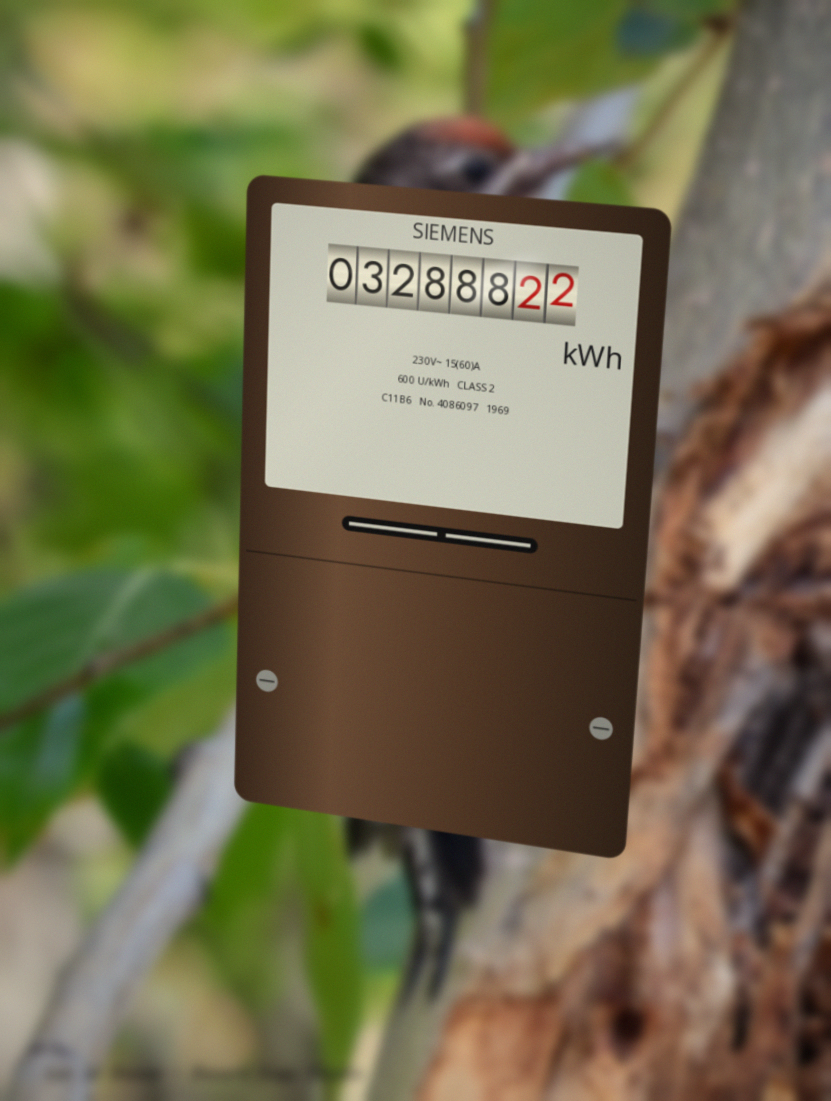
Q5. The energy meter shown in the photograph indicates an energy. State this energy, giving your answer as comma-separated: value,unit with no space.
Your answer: 32888.22,kWh
